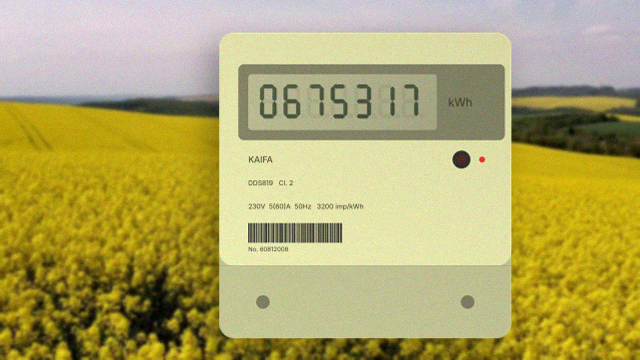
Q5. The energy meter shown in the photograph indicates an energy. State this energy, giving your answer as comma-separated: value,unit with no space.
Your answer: 675317,kWh
